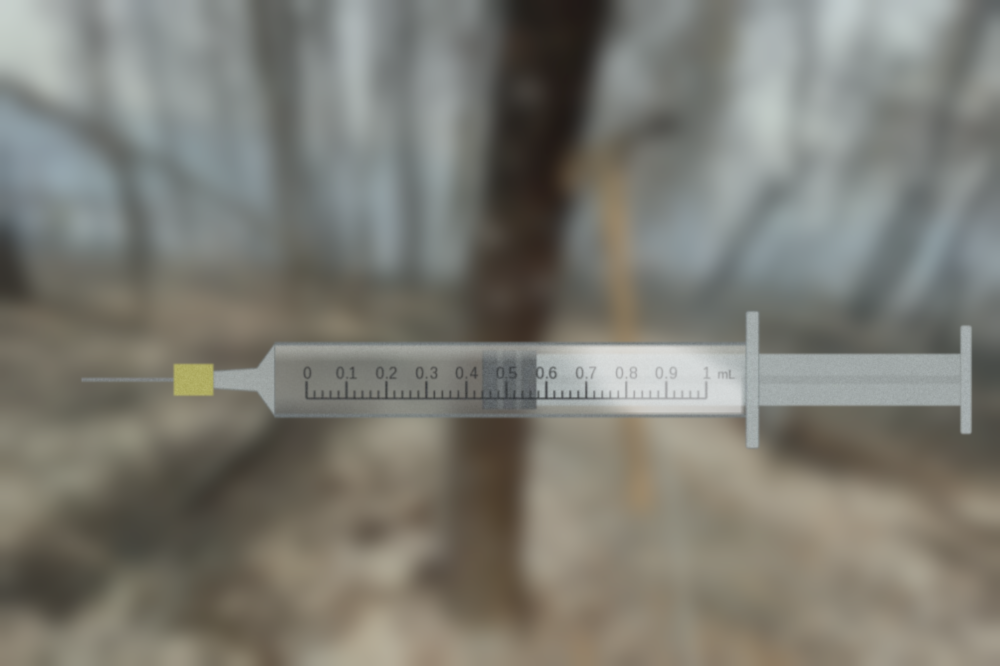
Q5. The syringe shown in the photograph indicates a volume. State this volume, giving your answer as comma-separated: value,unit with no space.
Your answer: 0.44,mL
